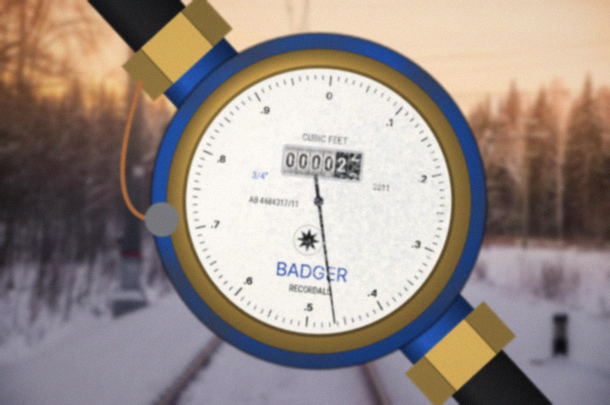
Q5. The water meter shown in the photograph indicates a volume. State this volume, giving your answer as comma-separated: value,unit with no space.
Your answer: 22.46,ft³
